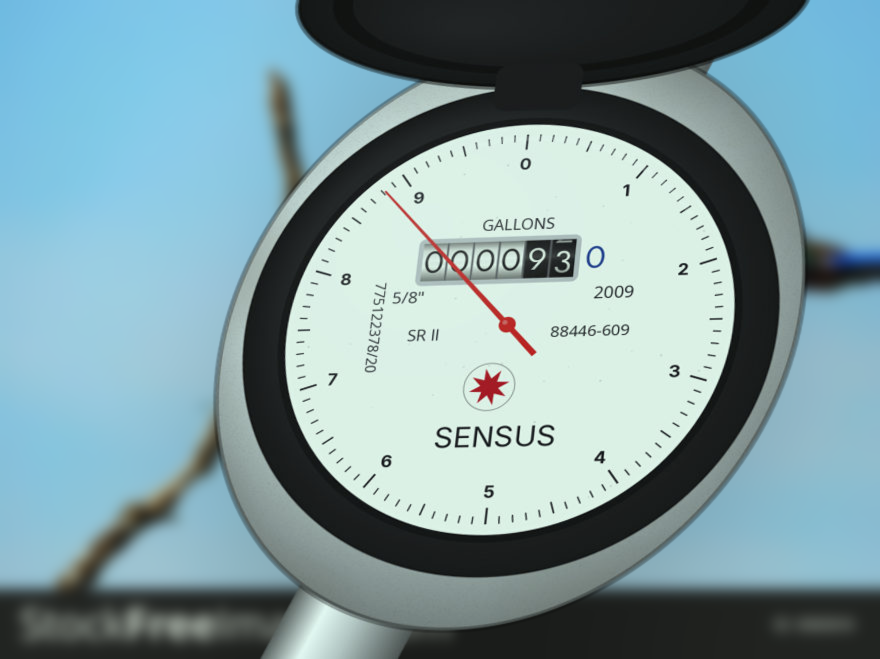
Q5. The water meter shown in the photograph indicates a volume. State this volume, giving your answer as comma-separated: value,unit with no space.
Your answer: 928.8,gal
